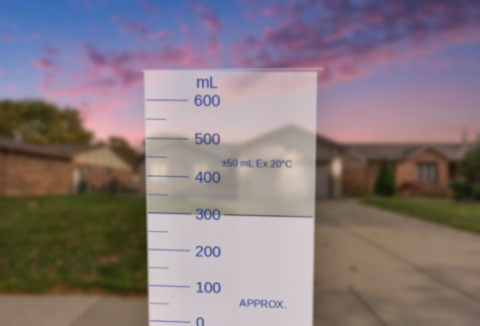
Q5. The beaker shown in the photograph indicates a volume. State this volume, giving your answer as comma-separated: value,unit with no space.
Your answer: 300,mL
